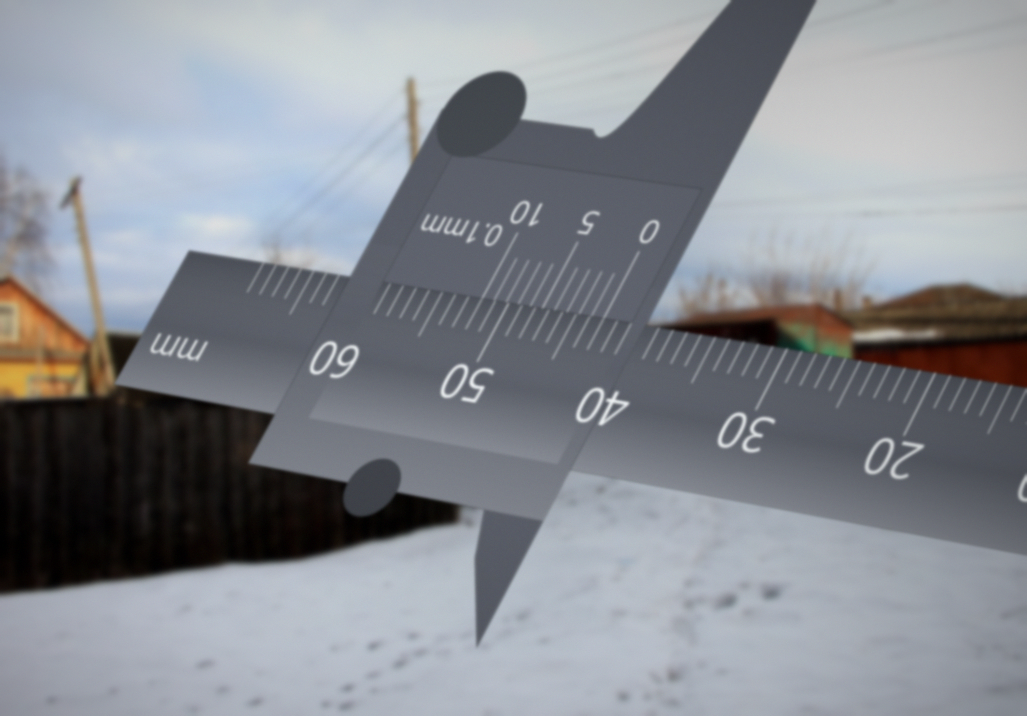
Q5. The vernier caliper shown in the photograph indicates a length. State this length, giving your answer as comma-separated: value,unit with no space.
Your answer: 43.0,mm
